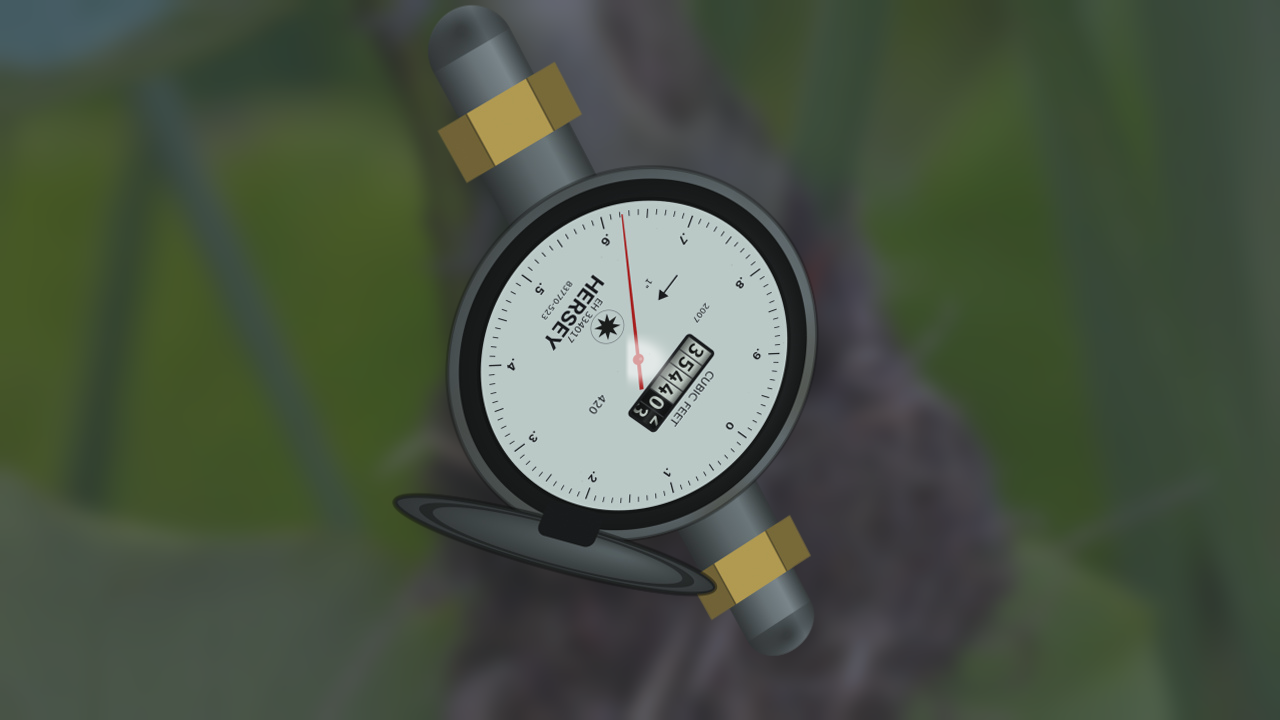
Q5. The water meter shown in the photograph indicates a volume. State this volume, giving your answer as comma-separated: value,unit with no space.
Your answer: 354402.62,ft³
